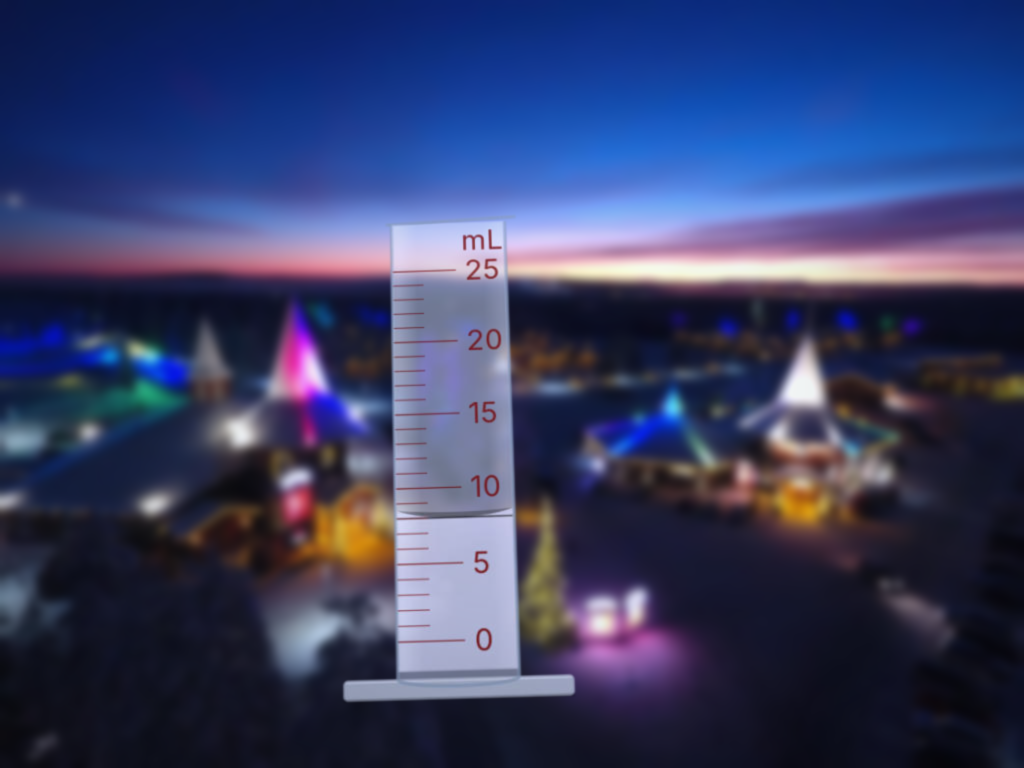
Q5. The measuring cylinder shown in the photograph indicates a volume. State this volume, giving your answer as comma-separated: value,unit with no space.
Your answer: 8,mL
